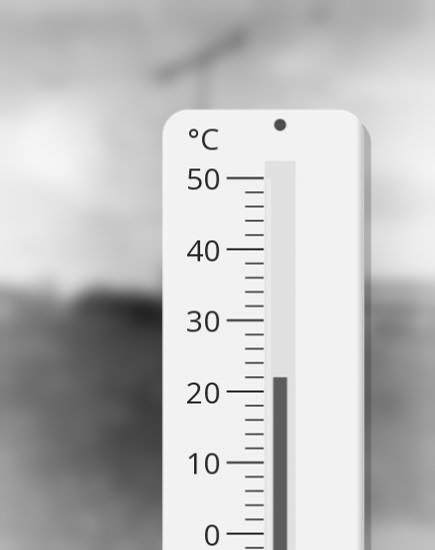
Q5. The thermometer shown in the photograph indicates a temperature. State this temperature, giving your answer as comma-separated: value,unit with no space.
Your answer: 22,°C
